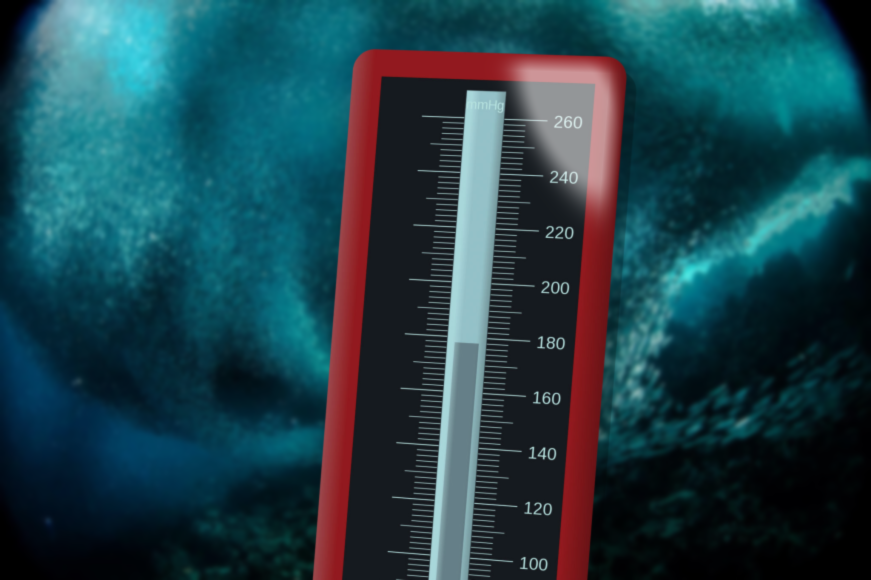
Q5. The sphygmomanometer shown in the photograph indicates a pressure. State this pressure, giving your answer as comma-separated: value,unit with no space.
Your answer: 178,mmHg
